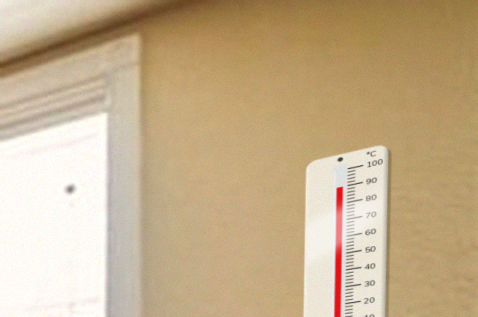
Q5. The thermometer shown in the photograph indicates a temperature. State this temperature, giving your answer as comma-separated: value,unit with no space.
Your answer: 90,°C
